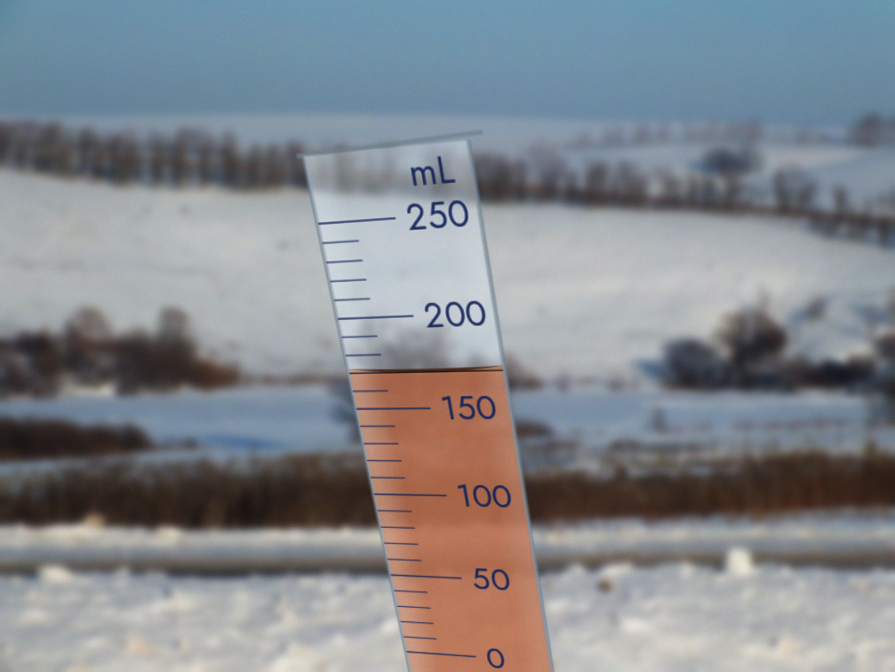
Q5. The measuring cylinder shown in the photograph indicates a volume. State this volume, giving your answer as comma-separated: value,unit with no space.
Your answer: 170,mL
